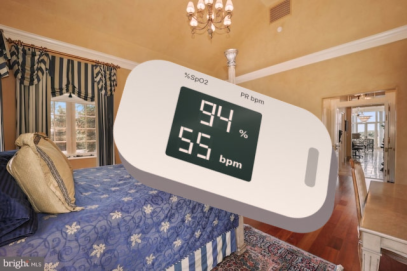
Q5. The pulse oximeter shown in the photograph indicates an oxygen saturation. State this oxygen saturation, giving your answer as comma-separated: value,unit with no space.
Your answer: 94,%
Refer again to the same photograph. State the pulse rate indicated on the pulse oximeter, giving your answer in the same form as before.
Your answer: 55,bpm
